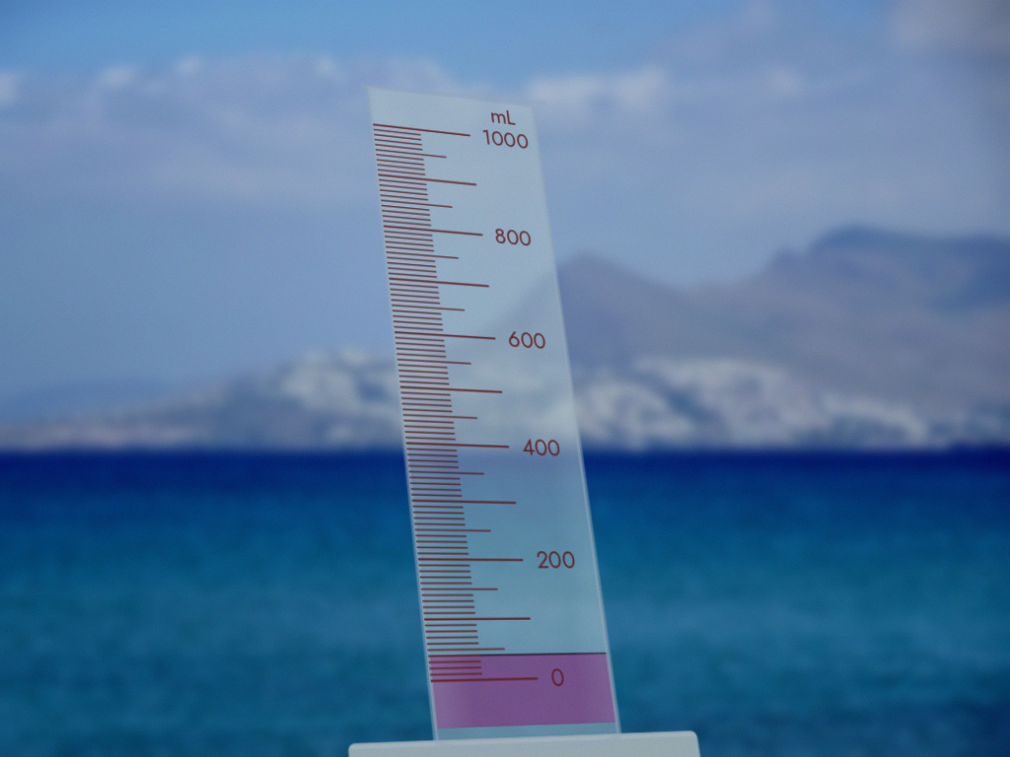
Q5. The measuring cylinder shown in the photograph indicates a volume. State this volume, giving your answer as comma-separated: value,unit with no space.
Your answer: 40,mL
